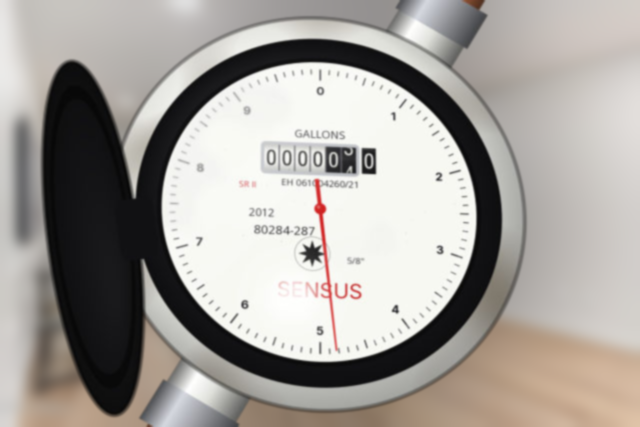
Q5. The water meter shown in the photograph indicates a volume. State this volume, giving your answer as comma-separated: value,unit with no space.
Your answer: 34.8,gal
